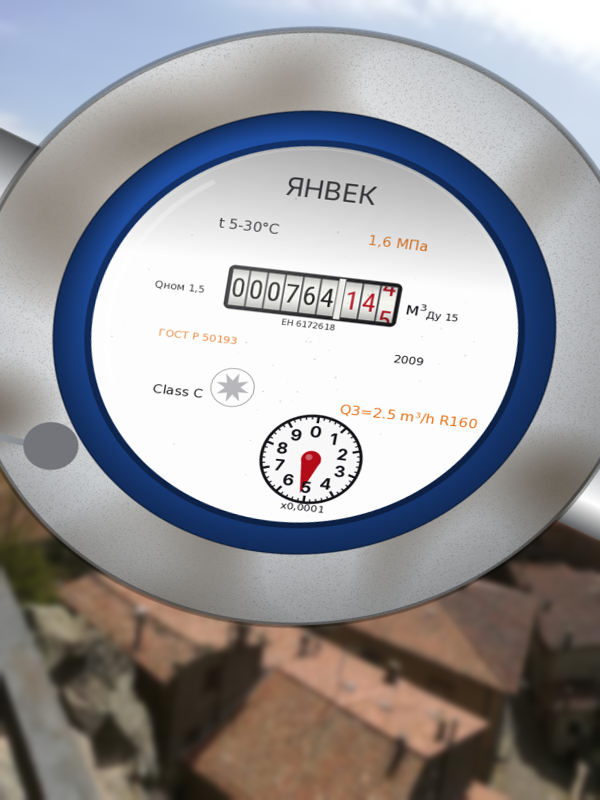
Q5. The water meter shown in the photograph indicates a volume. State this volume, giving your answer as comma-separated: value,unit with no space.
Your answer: 764.1445,m³
